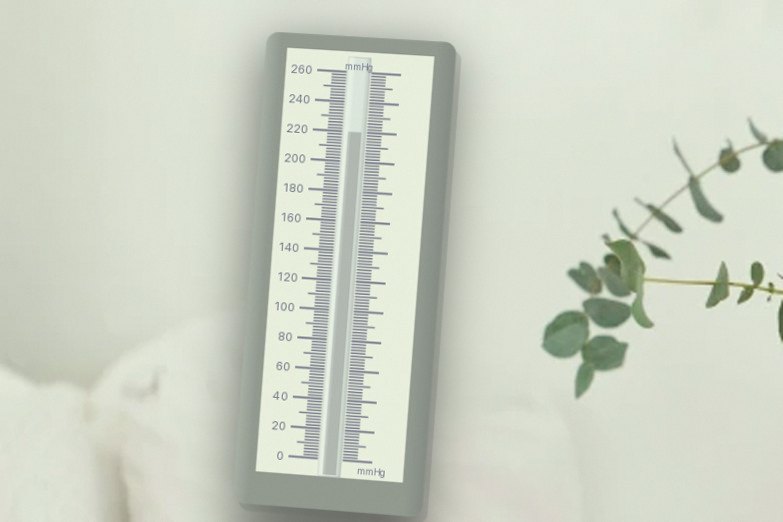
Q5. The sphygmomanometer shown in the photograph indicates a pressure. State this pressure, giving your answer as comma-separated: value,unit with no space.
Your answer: 220,mmHg
